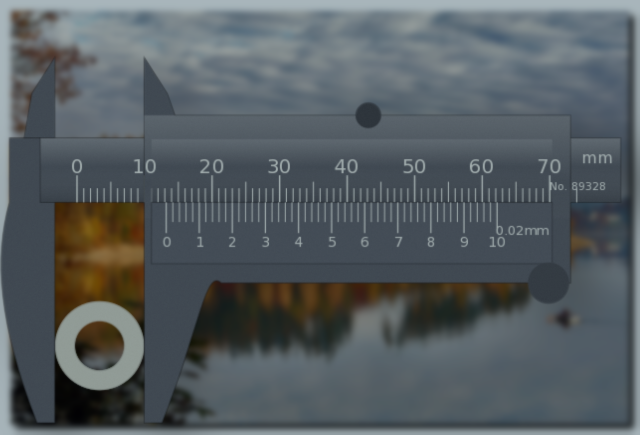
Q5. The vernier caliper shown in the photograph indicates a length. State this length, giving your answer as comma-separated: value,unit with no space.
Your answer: 13.2,mm
